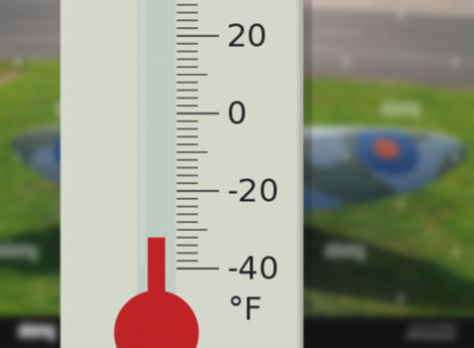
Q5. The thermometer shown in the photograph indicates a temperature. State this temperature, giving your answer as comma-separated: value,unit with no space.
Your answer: -32,°F
